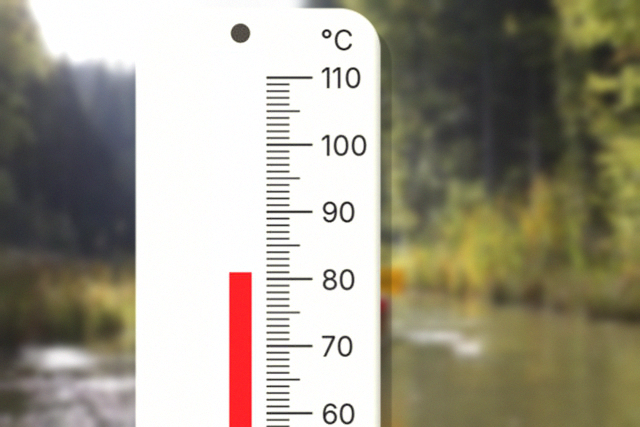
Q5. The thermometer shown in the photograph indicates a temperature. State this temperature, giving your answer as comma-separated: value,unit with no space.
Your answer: 81,°C
